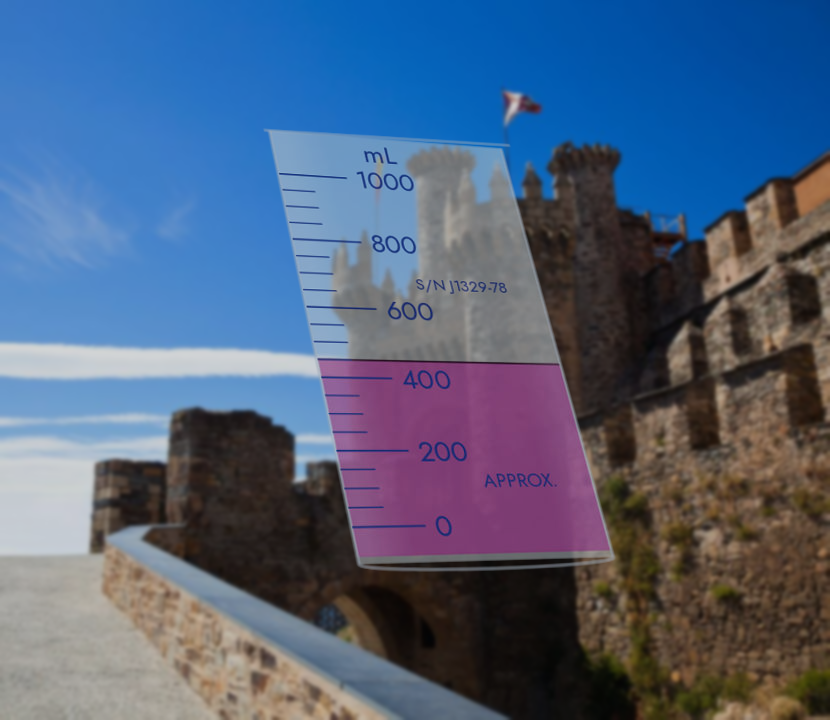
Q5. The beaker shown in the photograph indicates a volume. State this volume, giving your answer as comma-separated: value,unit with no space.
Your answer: 450,mL
